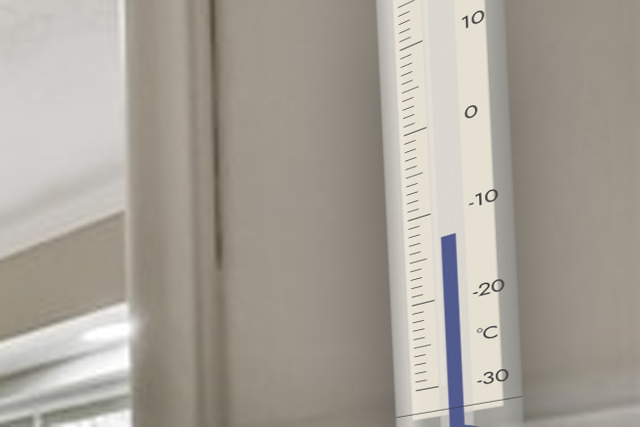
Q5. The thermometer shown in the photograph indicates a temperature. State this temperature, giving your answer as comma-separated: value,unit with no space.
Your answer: -13,°C
